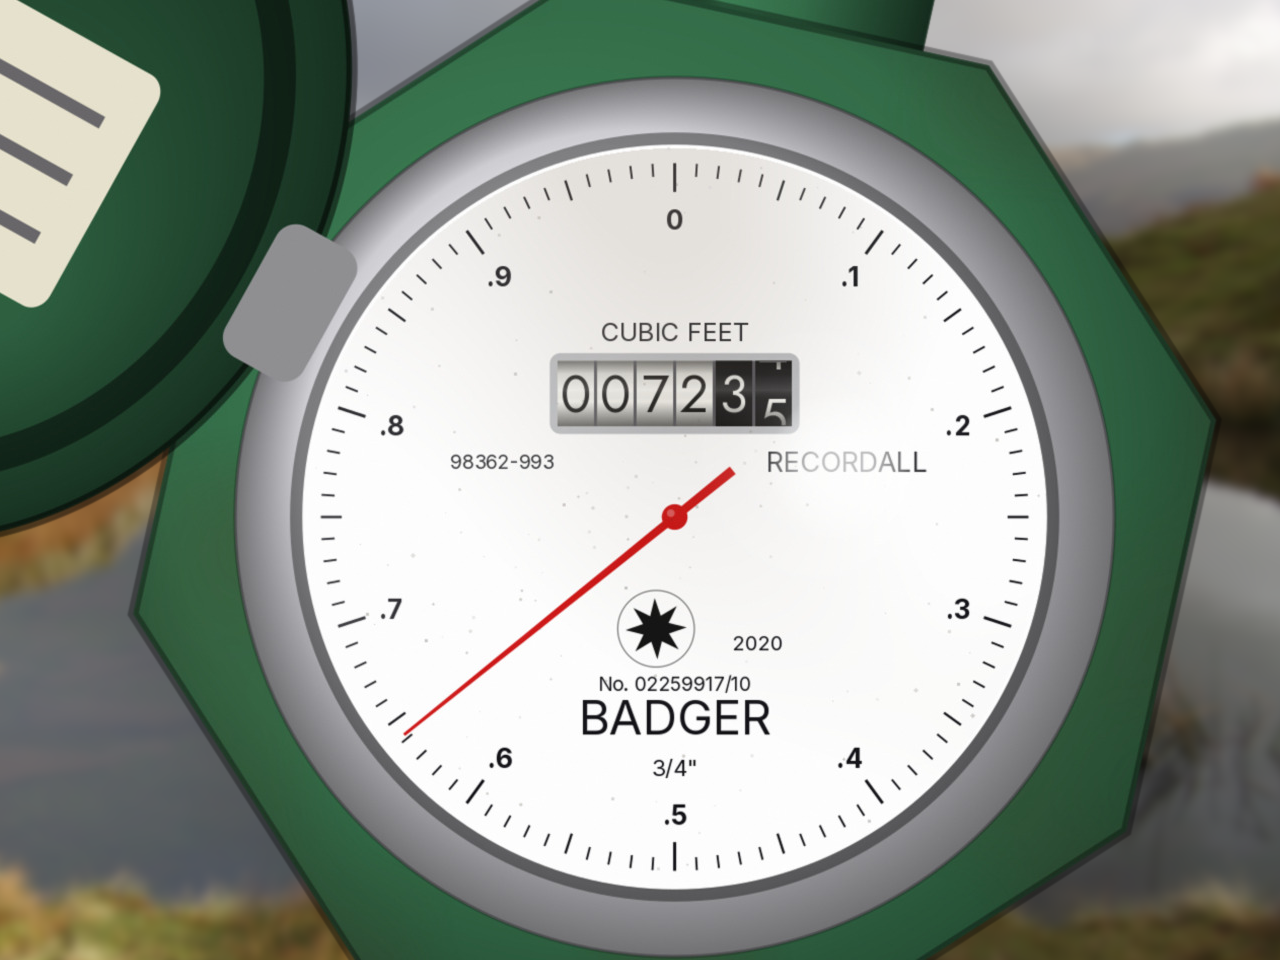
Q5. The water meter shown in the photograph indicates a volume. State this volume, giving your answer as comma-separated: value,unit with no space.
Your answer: 7234.64,ft³
